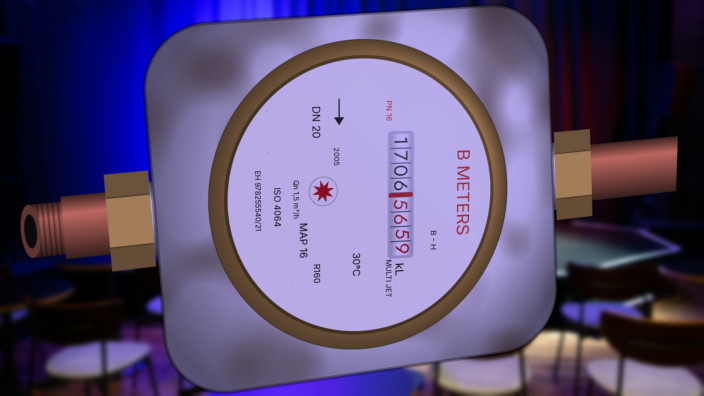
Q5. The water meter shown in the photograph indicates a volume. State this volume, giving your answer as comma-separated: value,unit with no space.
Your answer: 1706.5659,kL
